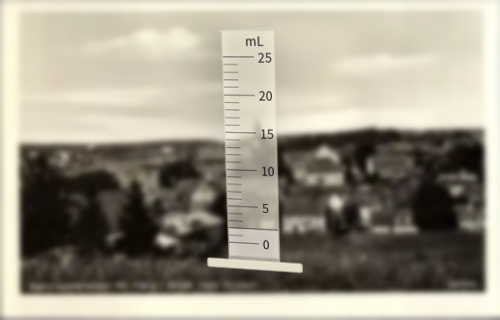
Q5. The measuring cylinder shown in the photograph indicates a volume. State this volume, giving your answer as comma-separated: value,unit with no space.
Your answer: 2,mL
